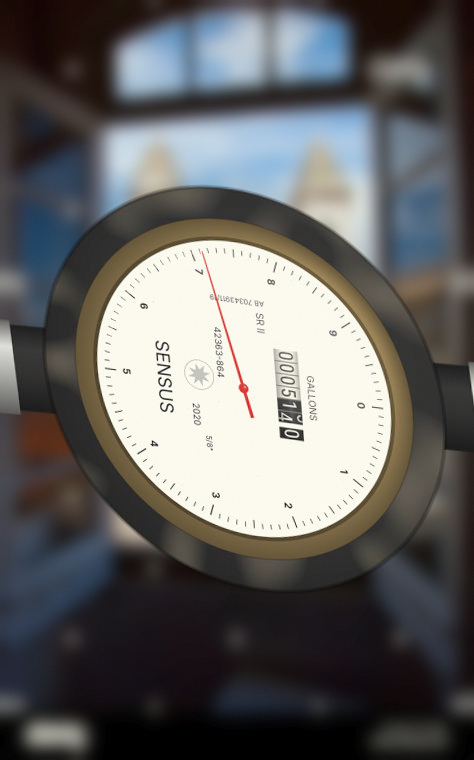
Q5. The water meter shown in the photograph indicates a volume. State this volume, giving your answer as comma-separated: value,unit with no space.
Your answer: 5137.1,gal
